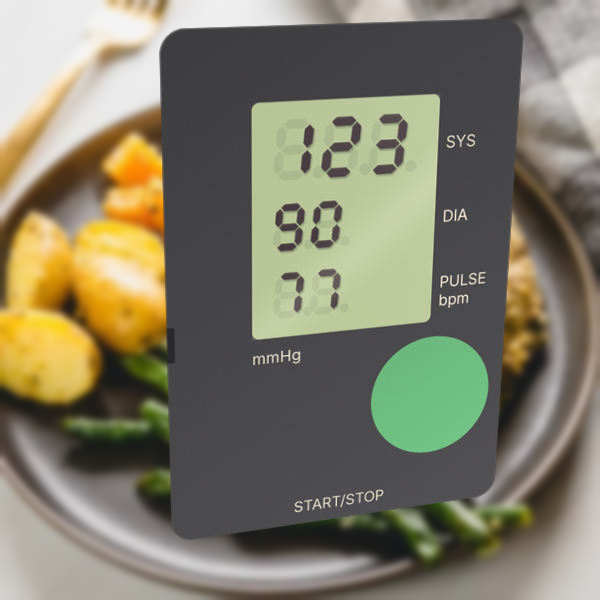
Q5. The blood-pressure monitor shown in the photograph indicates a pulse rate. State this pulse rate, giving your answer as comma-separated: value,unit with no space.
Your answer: 77,bpm
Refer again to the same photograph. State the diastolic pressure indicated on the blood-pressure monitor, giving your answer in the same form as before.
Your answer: 90,mmHg
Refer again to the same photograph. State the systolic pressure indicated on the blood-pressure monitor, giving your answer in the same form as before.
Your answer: 123,mmHg
